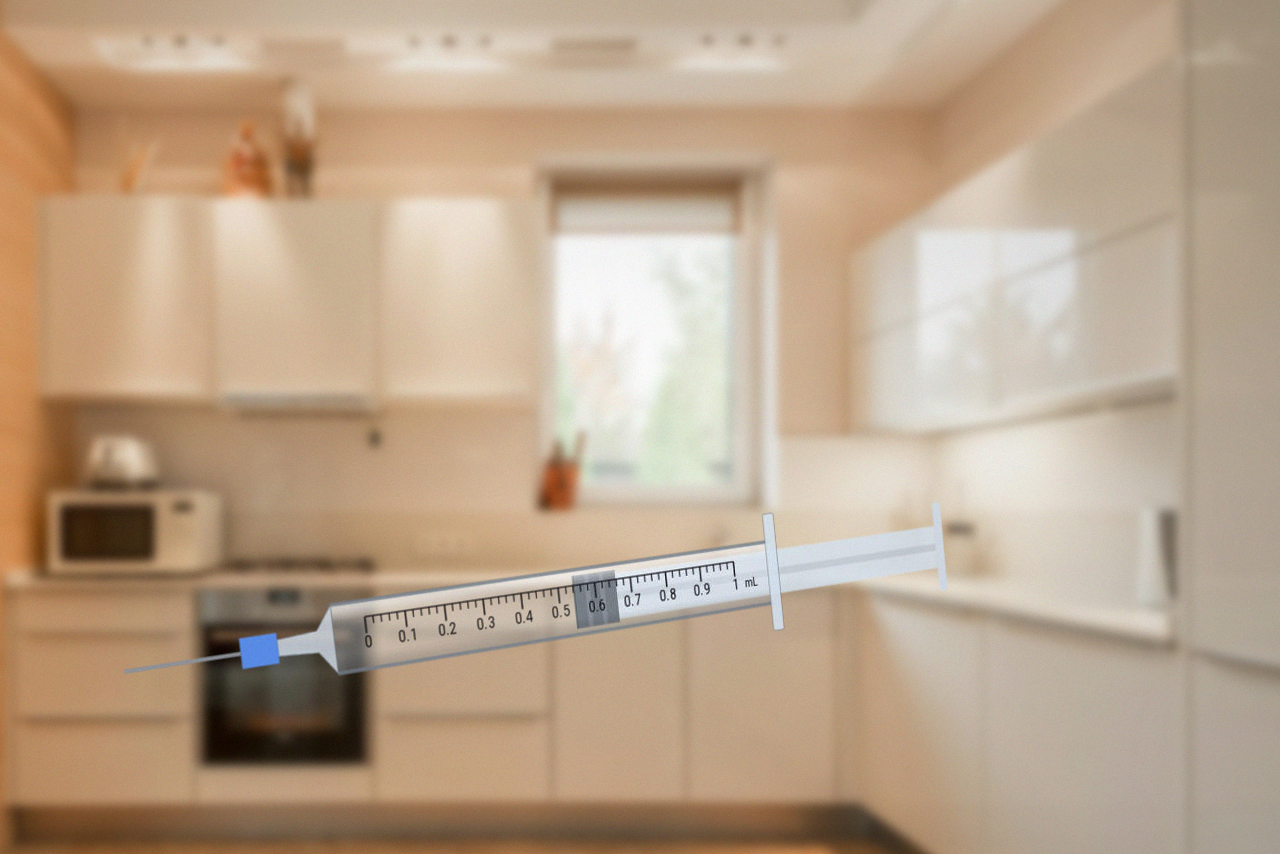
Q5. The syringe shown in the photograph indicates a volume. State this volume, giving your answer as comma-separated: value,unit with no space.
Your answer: 0.54,mL
